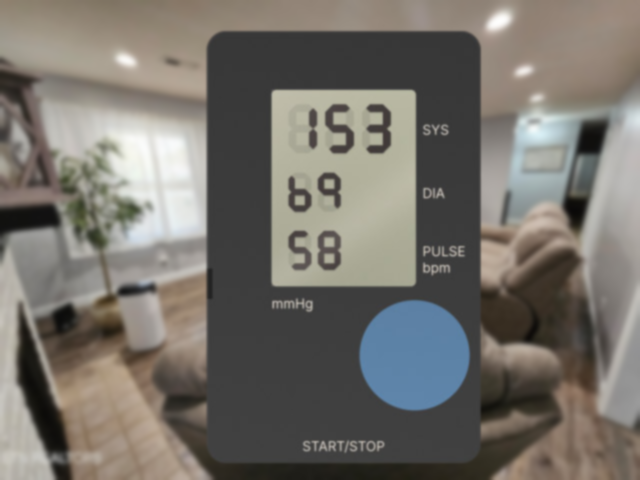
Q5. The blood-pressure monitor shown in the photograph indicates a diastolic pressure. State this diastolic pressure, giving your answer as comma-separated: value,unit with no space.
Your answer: 69,mmHg
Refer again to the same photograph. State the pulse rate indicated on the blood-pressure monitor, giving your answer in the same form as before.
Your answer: 58,bpm
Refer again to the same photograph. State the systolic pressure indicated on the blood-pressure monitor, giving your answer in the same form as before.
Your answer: 153,mmHg
